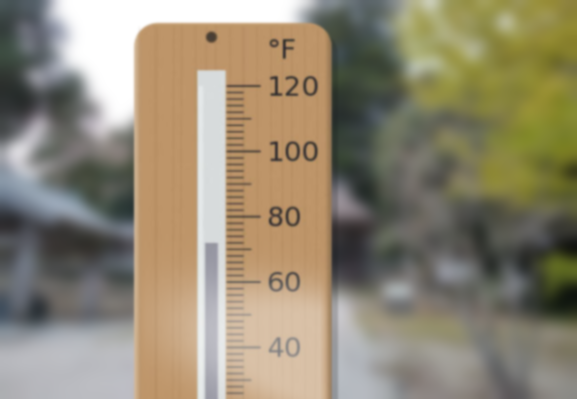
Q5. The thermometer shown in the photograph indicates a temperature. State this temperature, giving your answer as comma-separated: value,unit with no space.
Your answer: 72,°F
